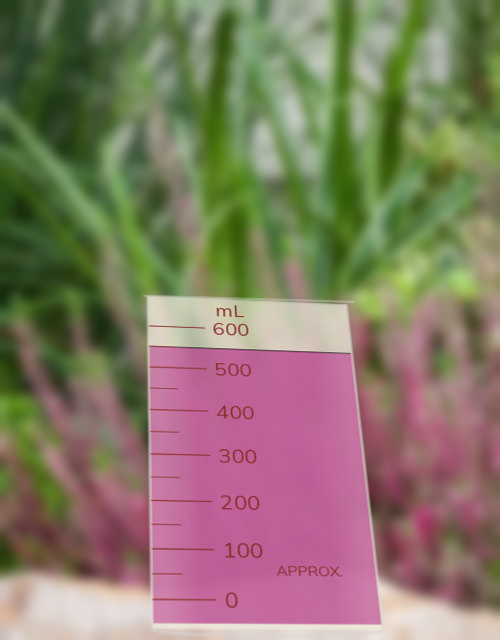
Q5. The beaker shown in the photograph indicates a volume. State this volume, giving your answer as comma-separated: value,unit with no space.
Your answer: 550,mL
